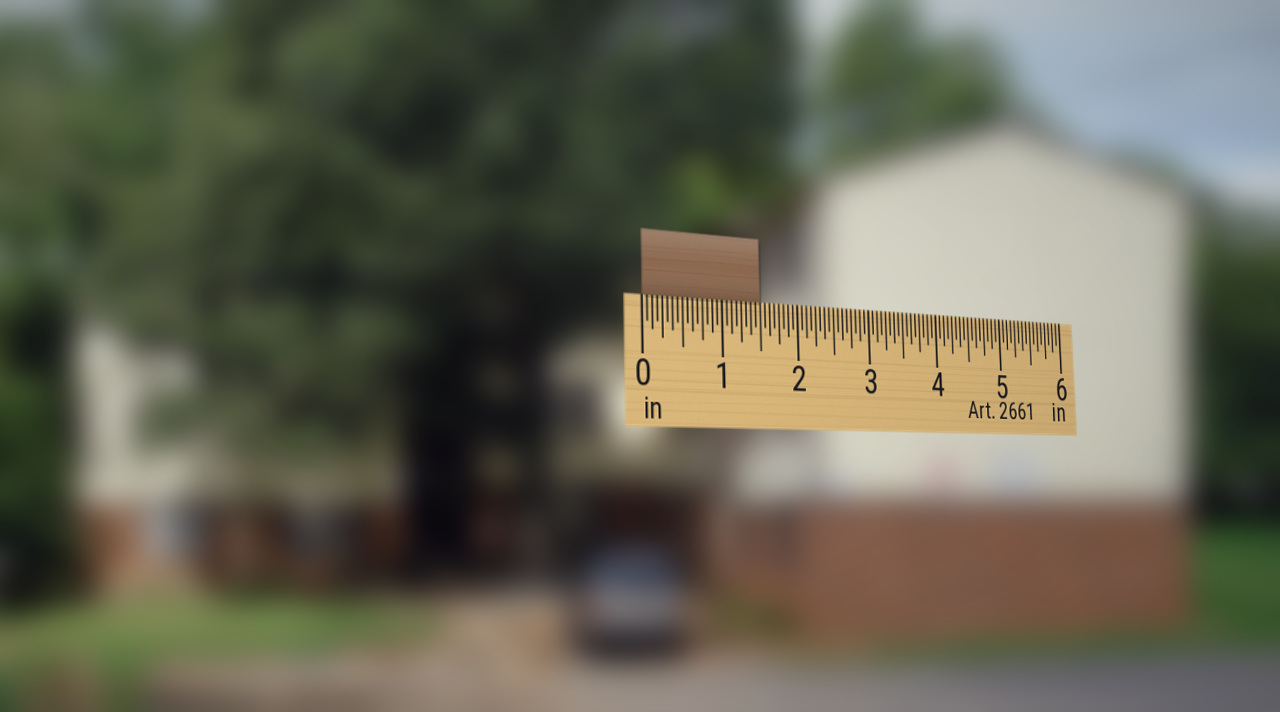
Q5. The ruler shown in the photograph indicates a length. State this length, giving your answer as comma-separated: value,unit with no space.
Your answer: 1.5,in
